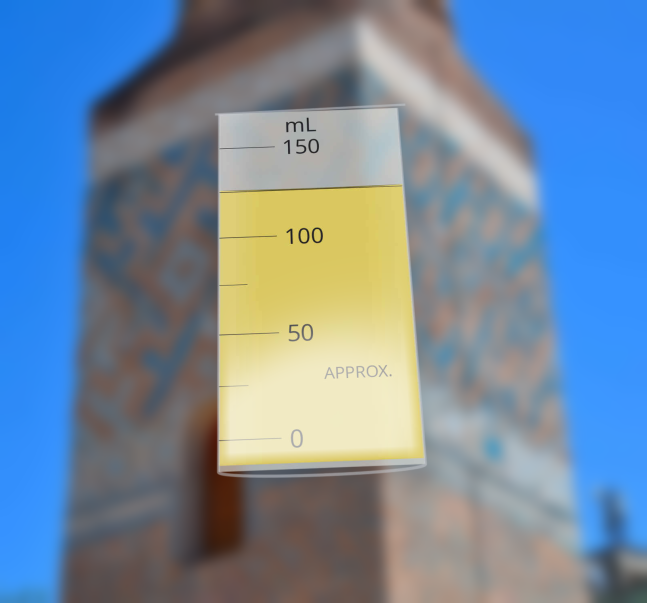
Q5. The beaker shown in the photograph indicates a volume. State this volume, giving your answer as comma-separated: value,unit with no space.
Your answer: 125,mL
